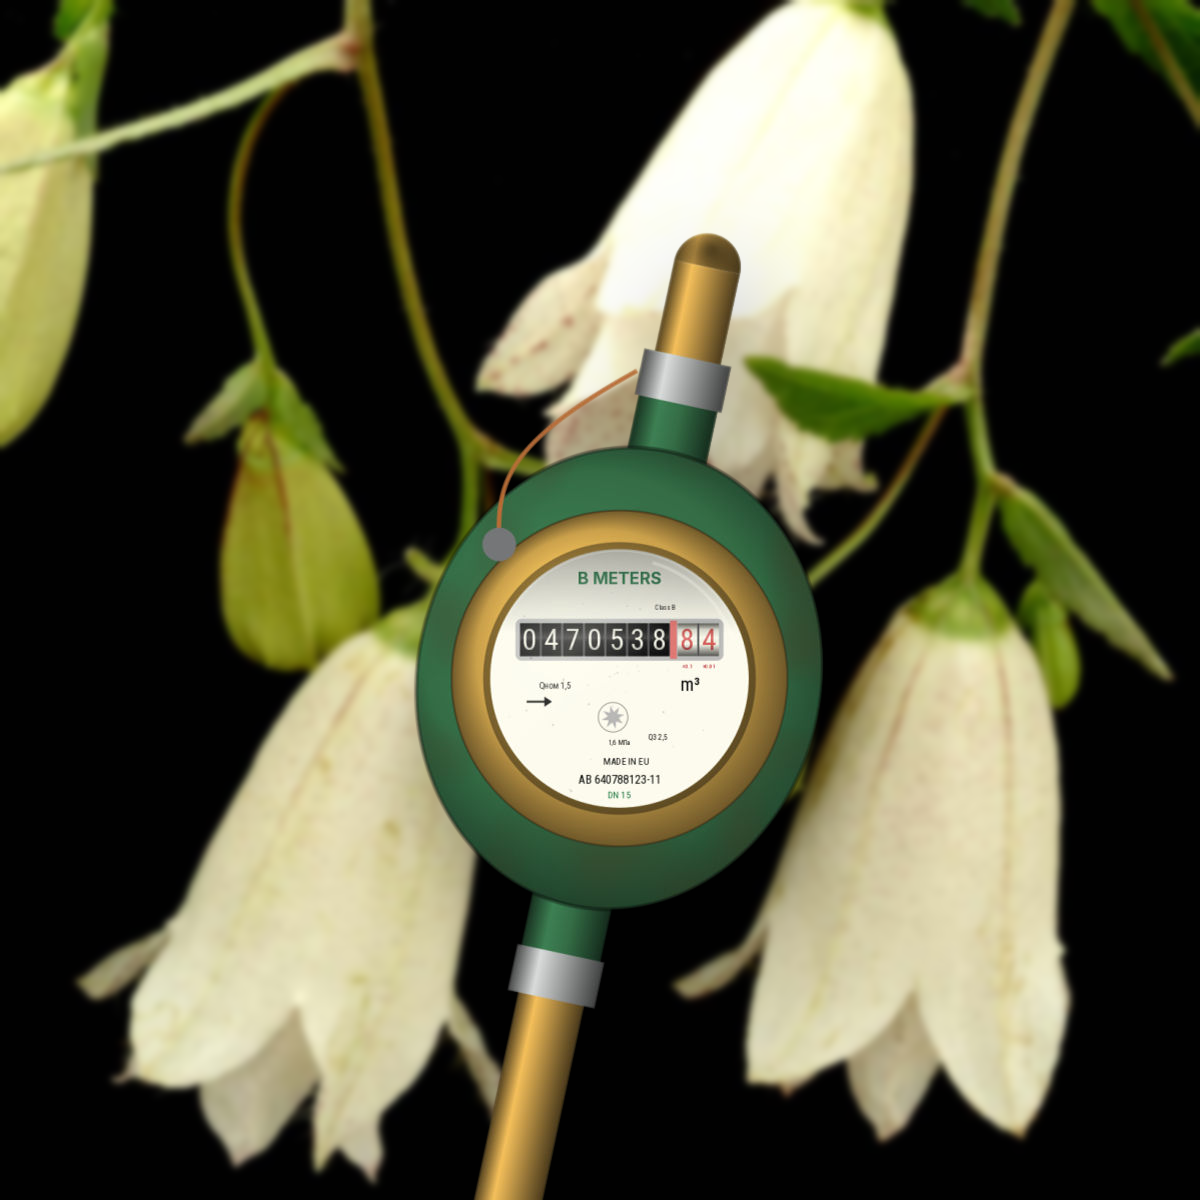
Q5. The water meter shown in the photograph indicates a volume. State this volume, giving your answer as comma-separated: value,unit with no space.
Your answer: 470538.84,m³
